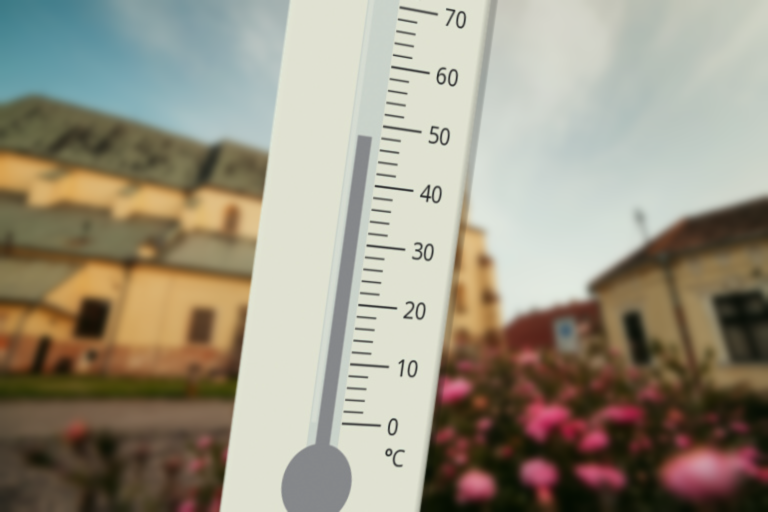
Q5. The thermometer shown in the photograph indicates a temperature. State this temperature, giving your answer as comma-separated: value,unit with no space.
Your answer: 48,°C
